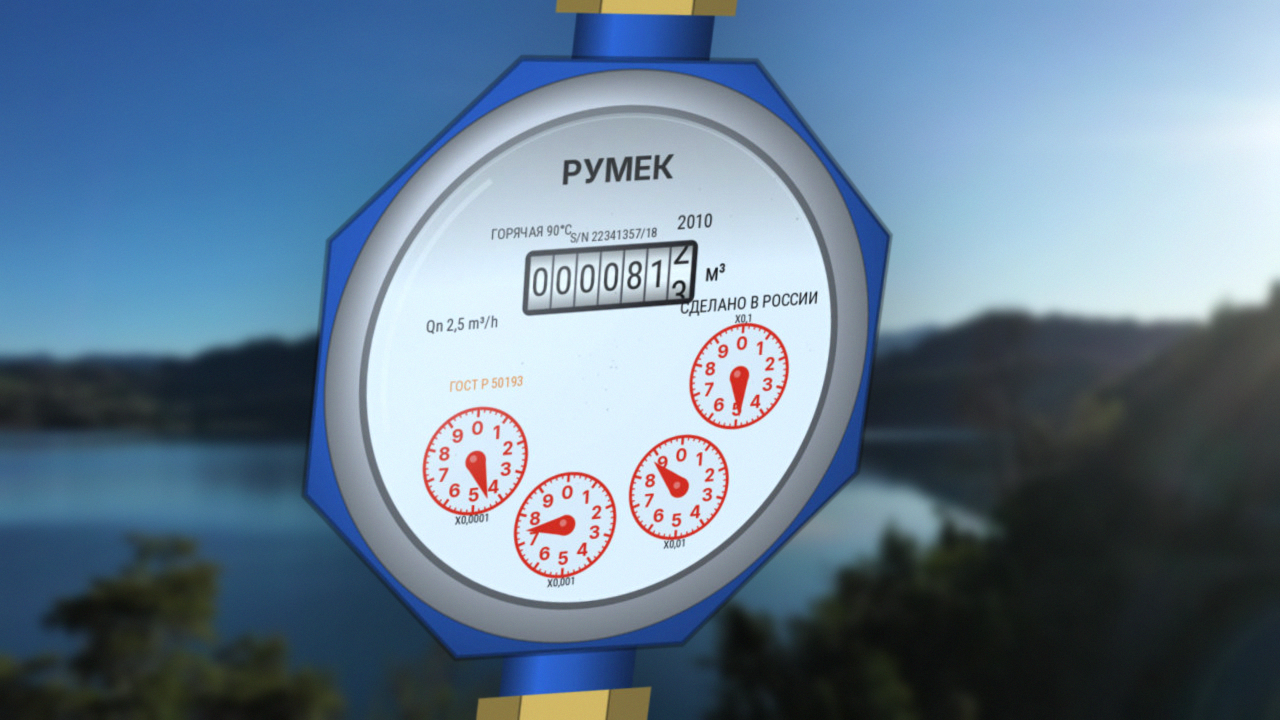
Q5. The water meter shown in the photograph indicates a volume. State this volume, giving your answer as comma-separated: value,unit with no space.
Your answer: 812.4874,m³
